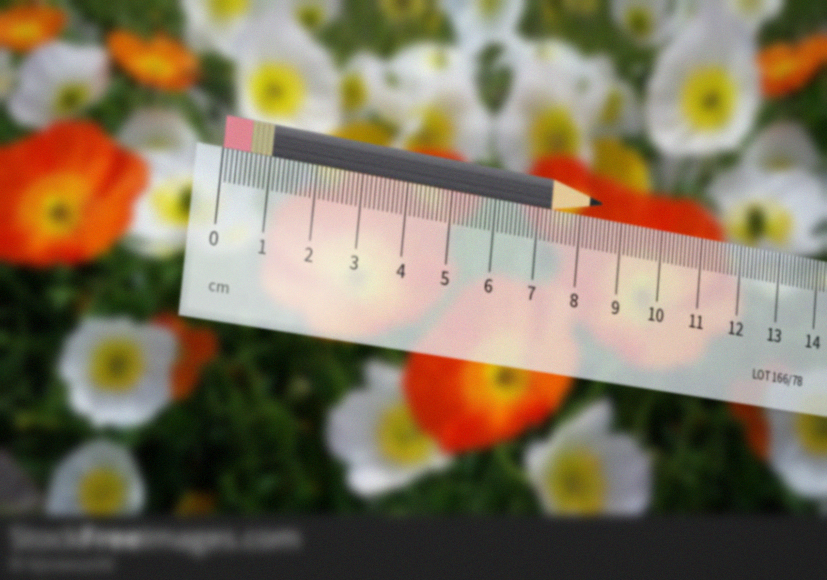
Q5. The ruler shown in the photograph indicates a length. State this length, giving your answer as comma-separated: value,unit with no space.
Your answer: 8.5,cm
